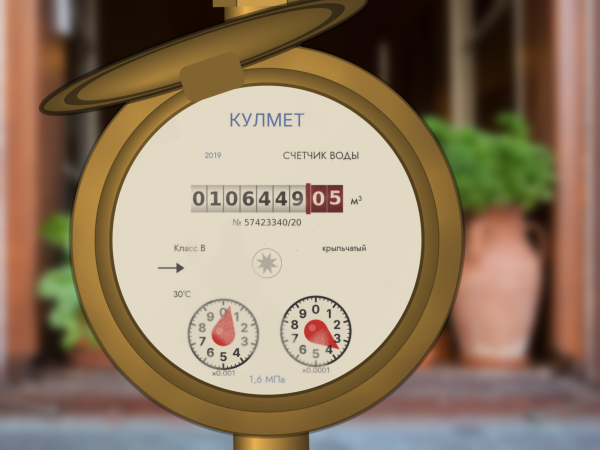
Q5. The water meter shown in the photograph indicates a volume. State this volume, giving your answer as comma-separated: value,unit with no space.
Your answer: 106449.0503,m³
